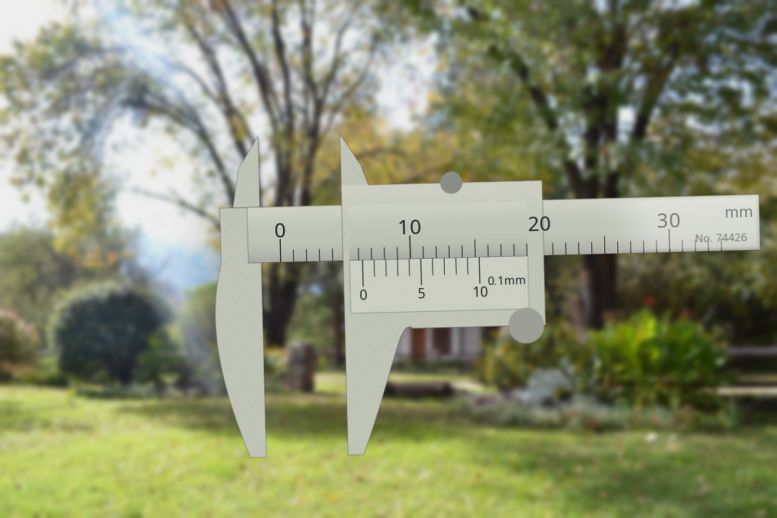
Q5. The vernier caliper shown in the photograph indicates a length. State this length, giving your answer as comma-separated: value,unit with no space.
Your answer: 6.3,mm
